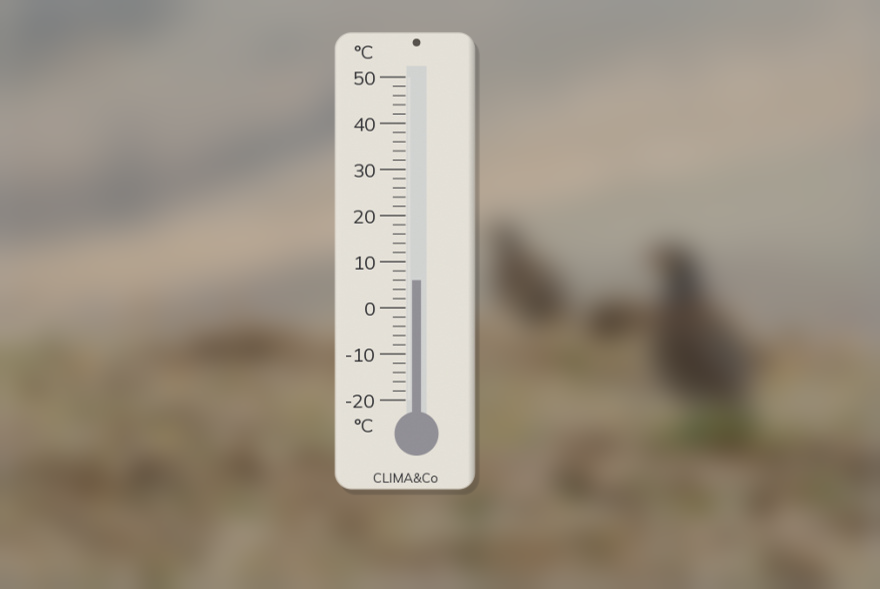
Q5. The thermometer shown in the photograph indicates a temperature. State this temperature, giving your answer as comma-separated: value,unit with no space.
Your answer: 6,°C
